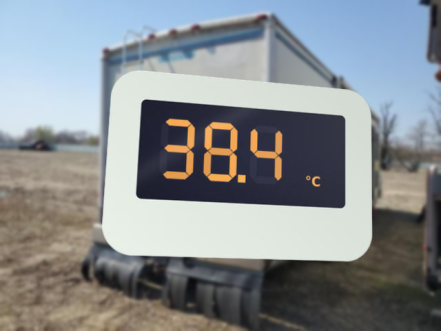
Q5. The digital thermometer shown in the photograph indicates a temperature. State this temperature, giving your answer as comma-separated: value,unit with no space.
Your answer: 38.4,°C
